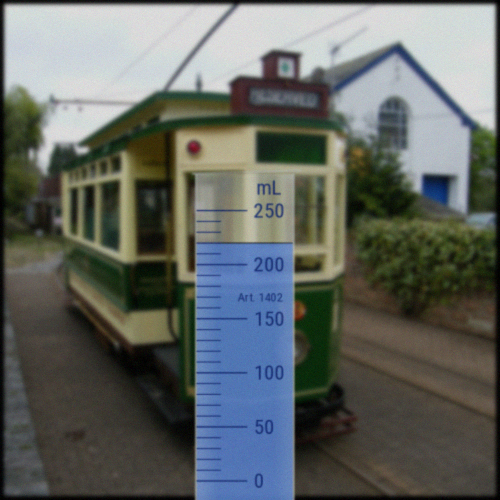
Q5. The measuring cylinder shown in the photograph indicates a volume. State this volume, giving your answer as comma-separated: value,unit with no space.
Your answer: 220,mL
